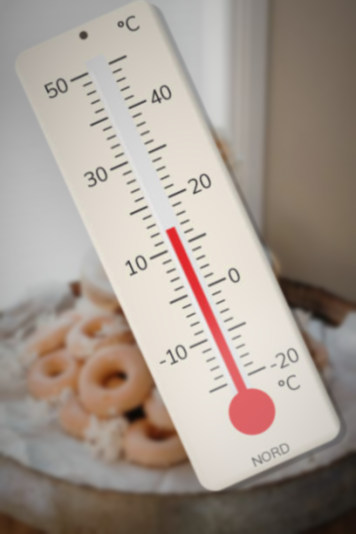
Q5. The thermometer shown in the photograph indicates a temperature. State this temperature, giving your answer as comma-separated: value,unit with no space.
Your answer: 14,°C
